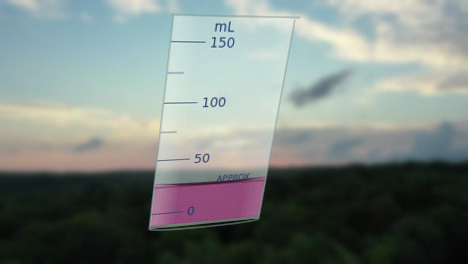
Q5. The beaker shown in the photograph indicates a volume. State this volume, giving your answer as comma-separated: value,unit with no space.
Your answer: 25,mL
